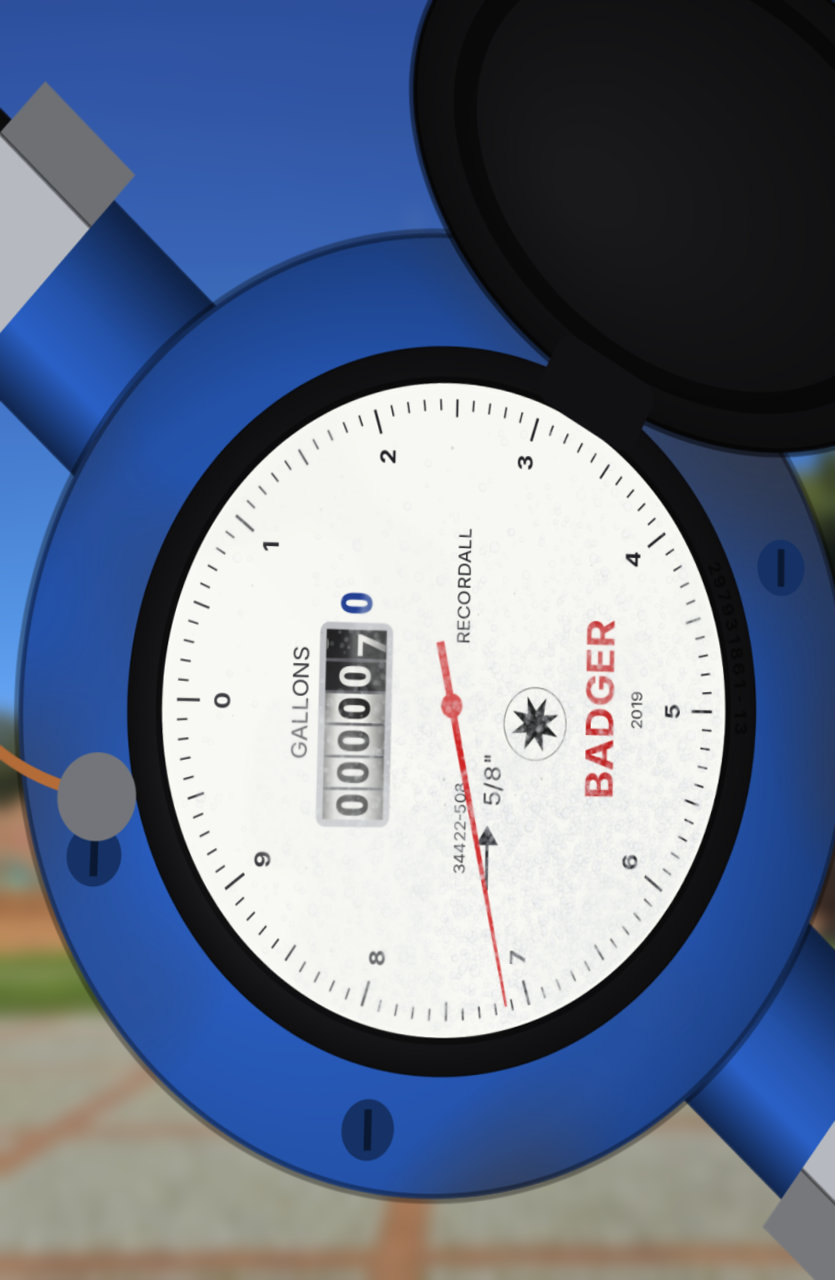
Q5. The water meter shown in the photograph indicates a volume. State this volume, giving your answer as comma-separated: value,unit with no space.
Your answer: 67.1,gal
